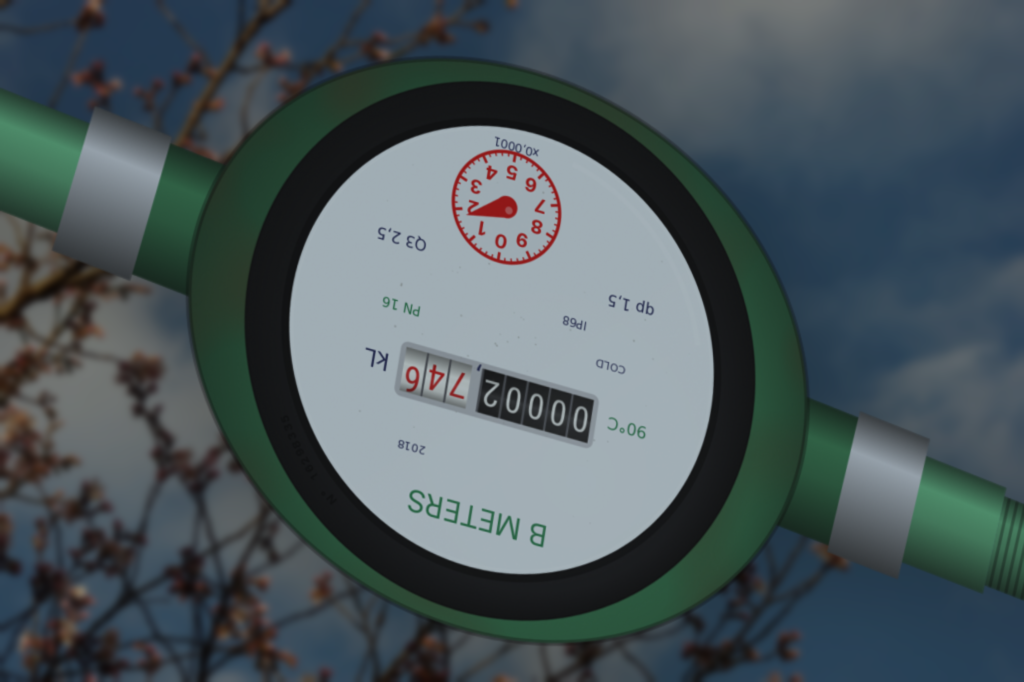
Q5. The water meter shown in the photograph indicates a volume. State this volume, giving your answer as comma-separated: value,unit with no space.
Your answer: 2.7461,kL
